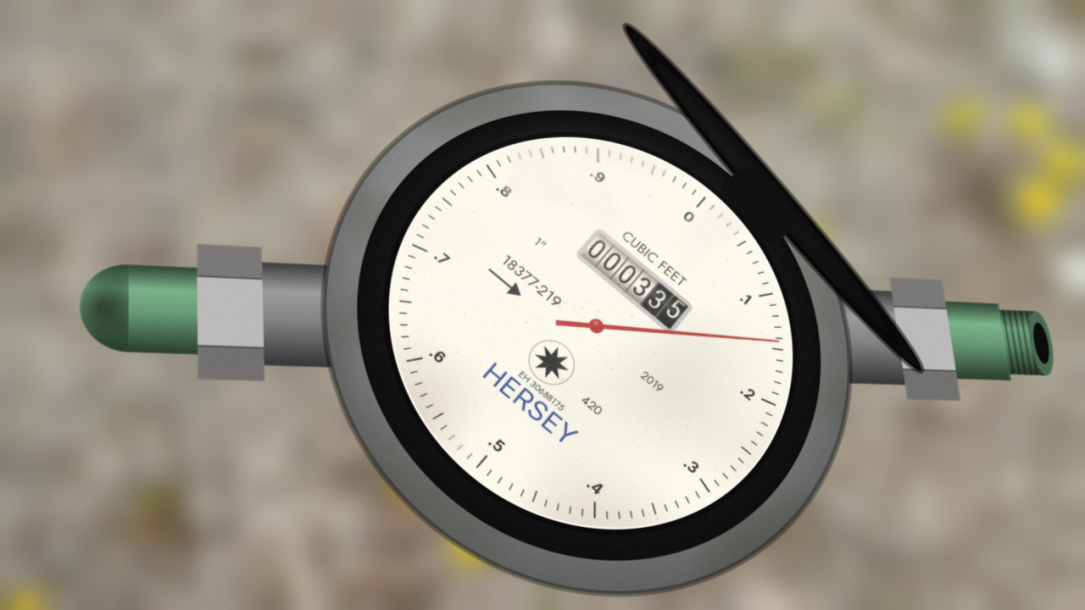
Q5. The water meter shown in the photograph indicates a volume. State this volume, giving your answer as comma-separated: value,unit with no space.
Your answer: 335.14,ft³
